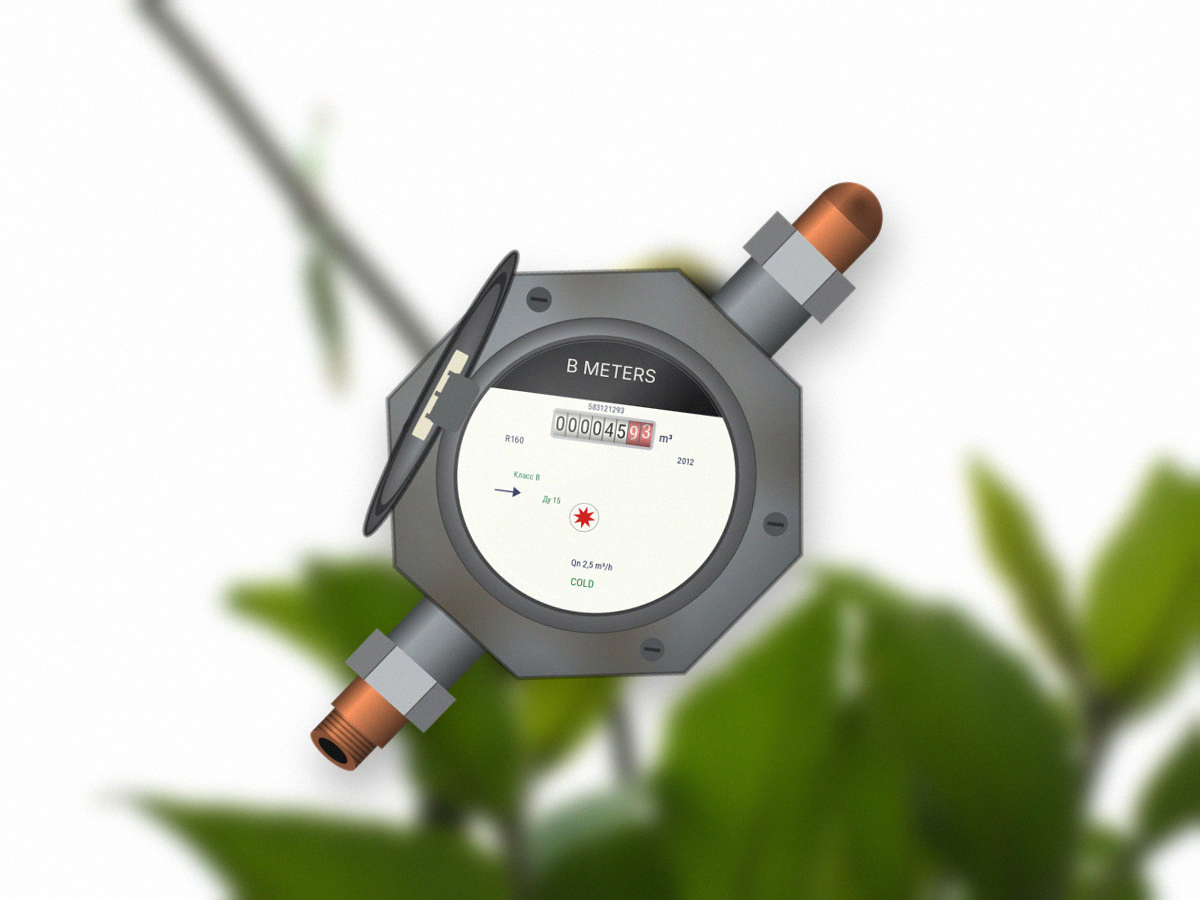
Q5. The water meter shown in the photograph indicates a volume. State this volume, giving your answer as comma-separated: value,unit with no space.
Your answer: 45.93,m³
